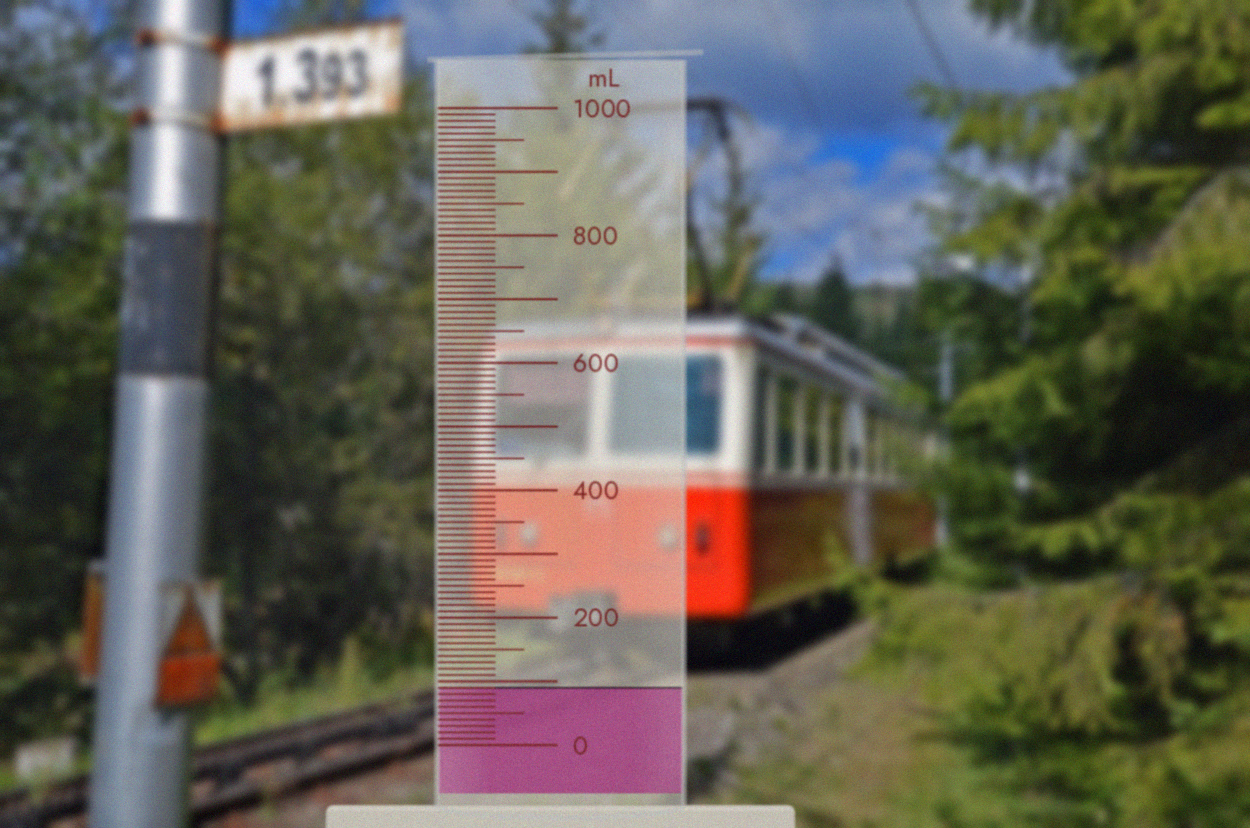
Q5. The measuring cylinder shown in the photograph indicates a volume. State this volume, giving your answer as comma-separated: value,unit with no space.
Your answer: 90,mL
